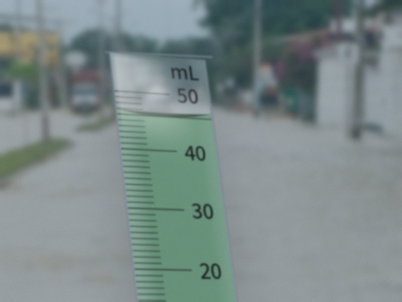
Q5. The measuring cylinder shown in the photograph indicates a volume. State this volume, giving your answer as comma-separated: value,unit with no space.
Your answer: 46,mL
